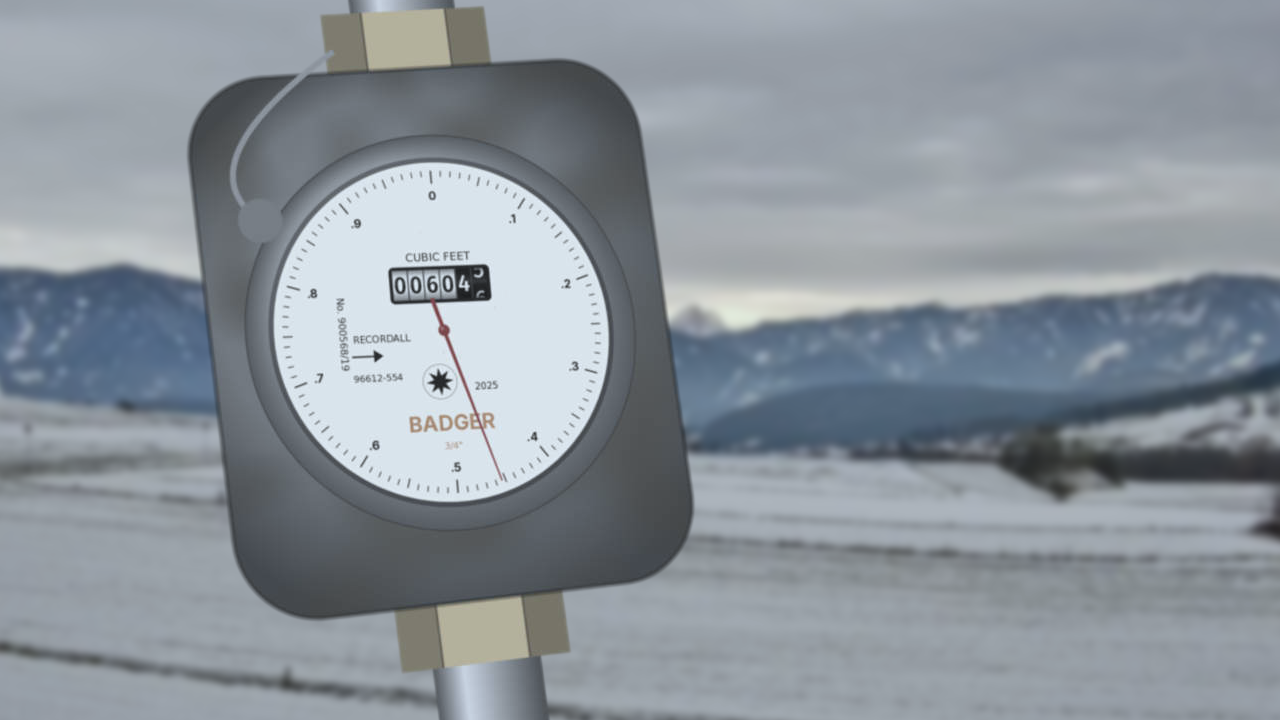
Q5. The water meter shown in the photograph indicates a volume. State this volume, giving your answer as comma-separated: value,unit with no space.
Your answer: 6045.45,ft³
